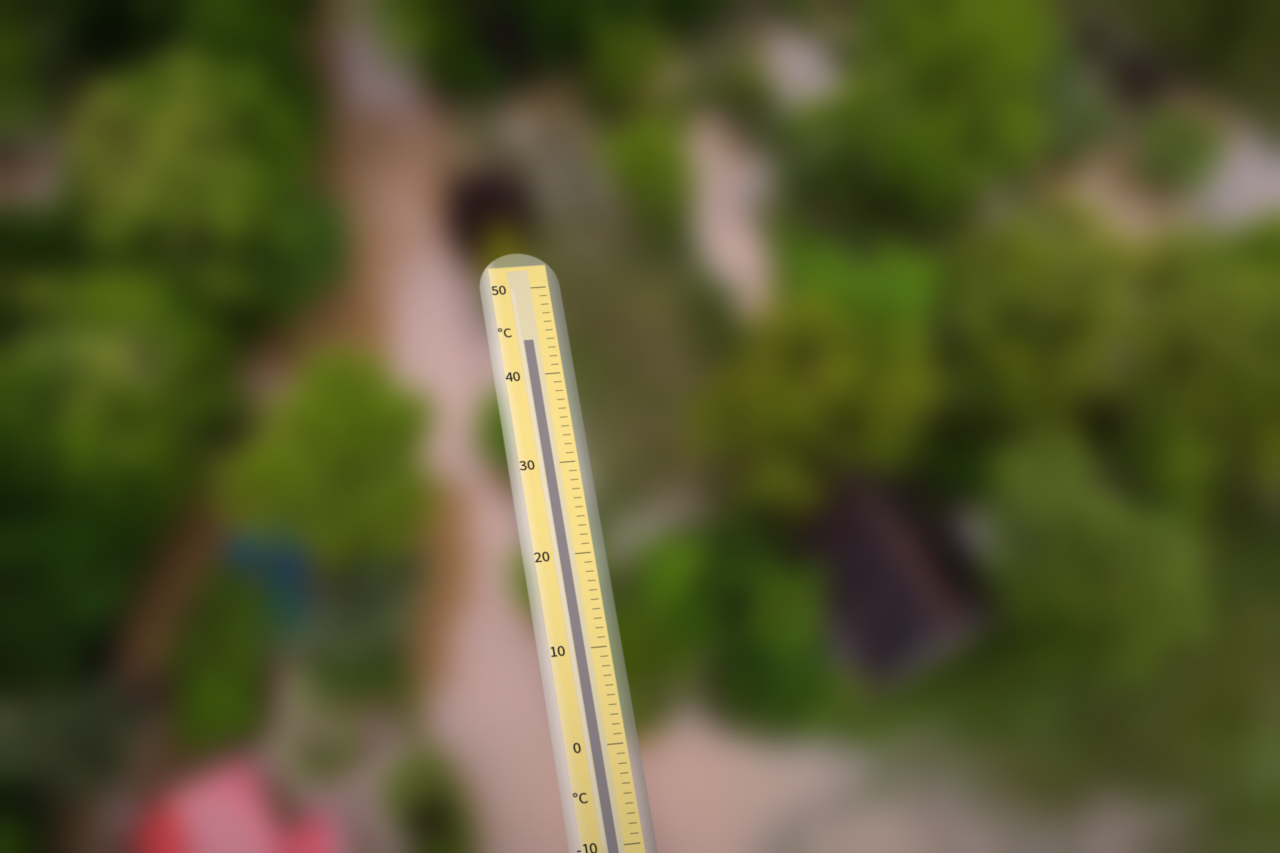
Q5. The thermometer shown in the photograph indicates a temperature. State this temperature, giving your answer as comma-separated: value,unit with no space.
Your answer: 44,°C
